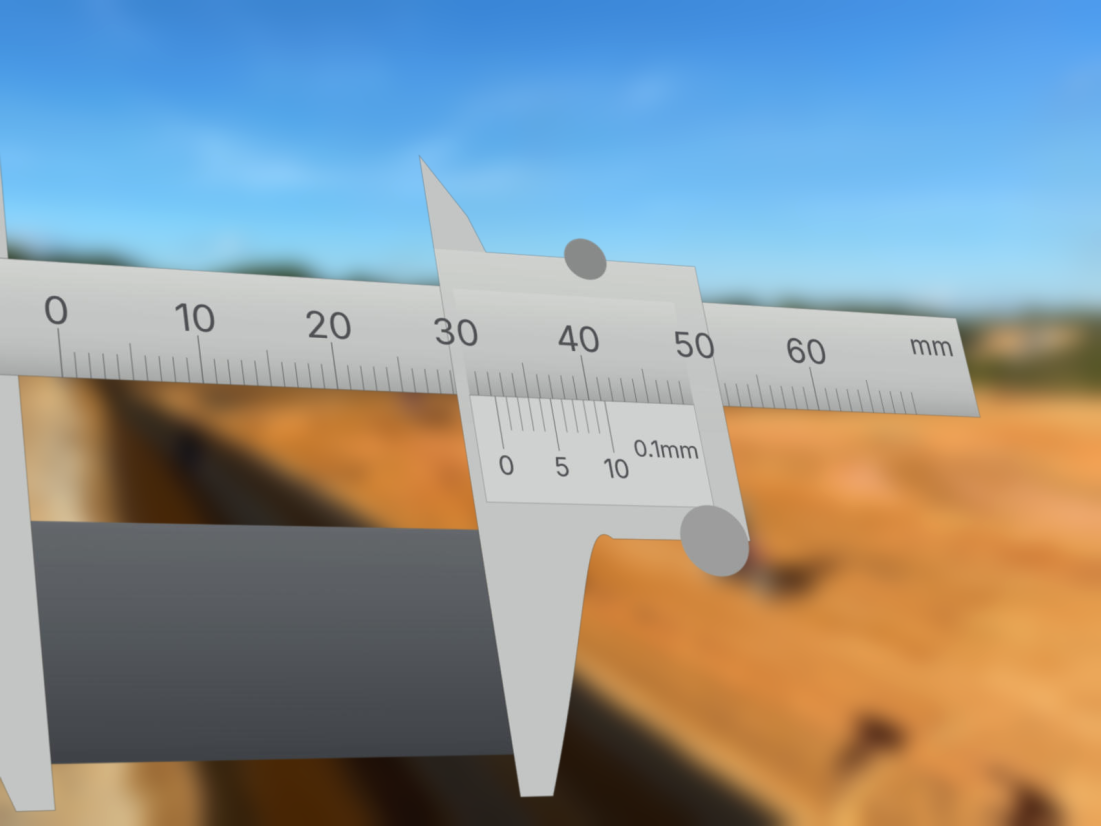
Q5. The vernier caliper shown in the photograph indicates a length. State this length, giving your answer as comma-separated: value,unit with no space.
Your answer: 32.3,mm
